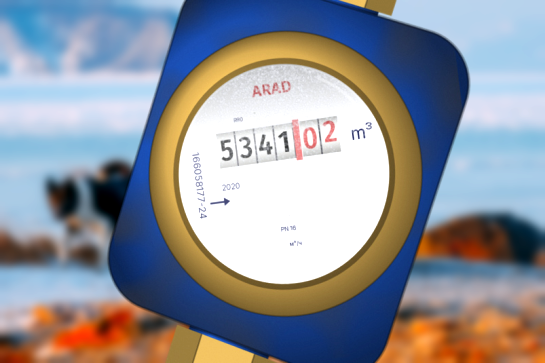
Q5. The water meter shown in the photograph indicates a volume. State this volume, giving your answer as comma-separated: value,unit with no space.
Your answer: 5341.02,m³
